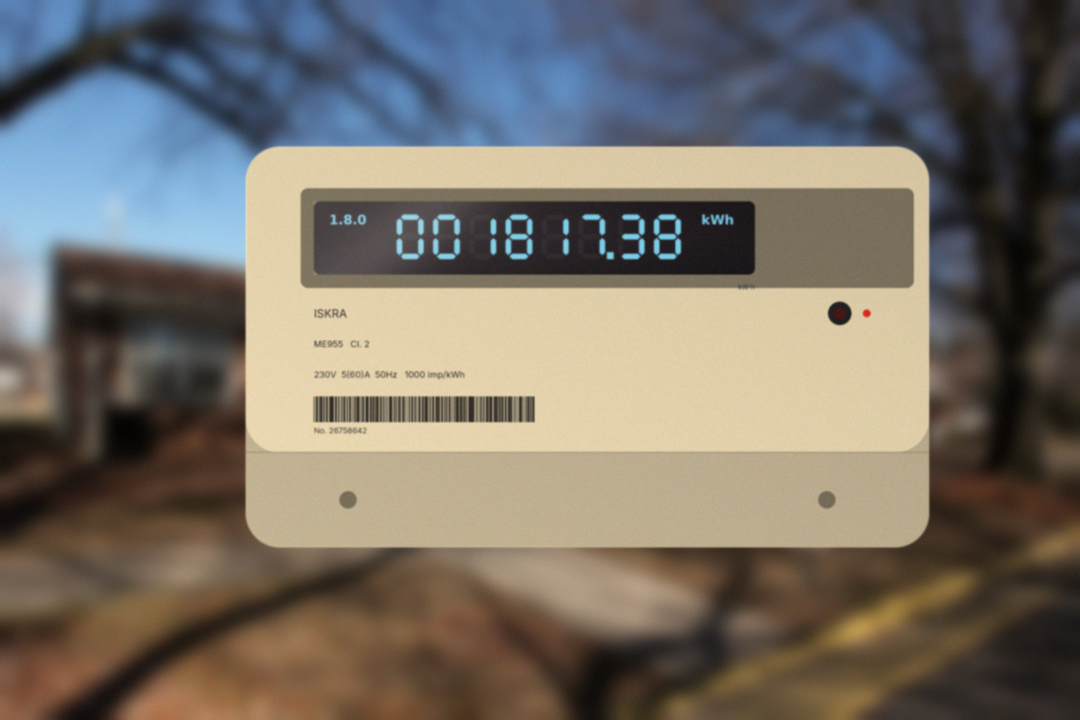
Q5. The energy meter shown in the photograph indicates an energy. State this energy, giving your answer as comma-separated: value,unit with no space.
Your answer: 1817.38,kWh
